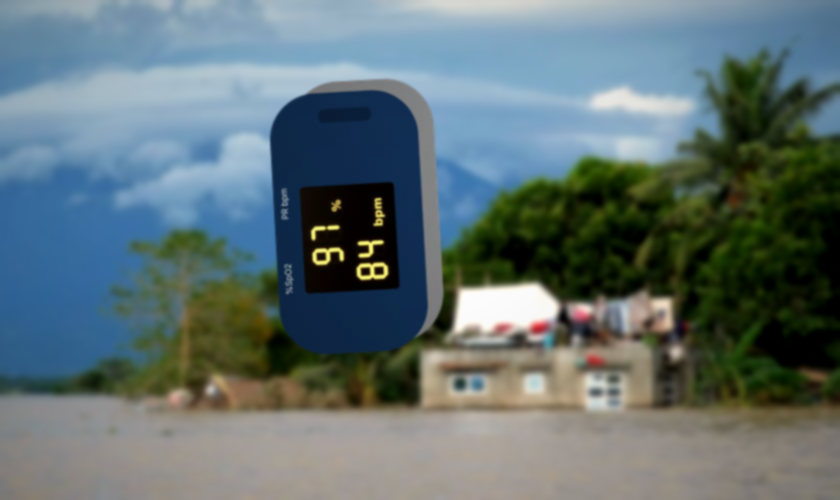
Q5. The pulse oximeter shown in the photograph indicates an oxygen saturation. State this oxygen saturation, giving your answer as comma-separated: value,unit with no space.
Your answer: 97,%
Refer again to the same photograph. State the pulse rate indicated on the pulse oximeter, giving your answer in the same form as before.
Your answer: 84,bpm
